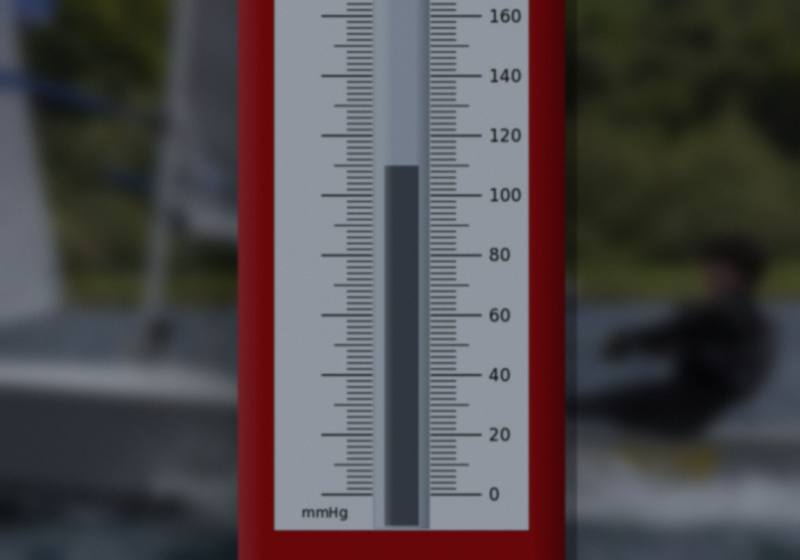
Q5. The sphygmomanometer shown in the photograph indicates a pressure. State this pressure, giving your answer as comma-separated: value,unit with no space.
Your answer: 110,mmHg
